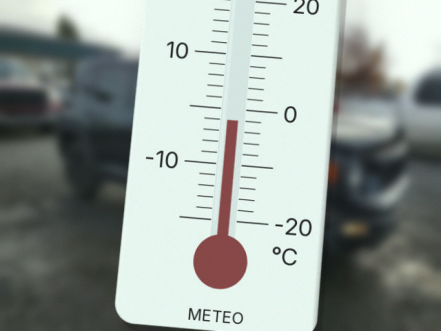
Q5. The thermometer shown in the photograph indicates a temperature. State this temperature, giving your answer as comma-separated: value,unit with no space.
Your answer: -2,°C
